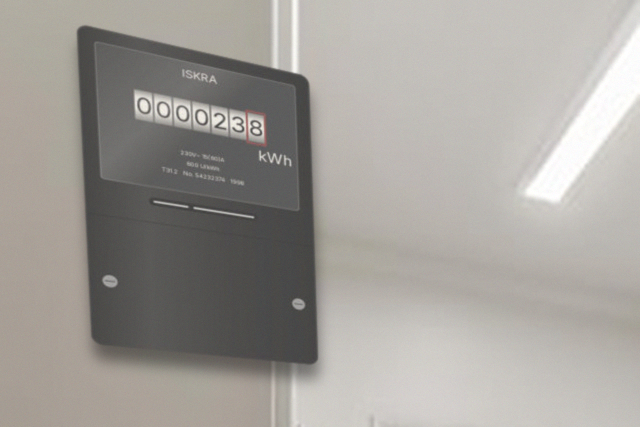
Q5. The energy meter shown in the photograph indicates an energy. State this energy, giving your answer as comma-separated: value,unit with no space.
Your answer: 23.8,kWh
